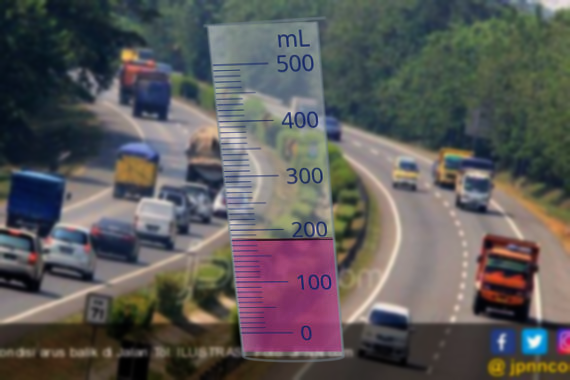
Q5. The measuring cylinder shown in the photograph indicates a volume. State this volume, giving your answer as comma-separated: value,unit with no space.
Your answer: 180,mL
